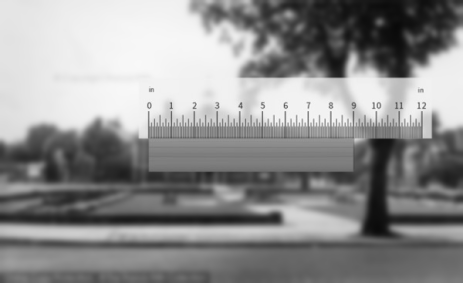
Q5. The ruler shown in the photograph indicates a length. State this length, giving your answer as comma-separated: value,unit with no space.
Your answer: 9,in
